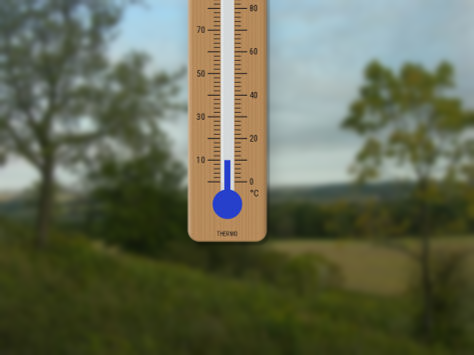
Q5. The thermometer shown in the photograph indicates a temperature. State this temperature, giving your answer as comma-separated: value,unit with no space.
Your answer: 10,°C
